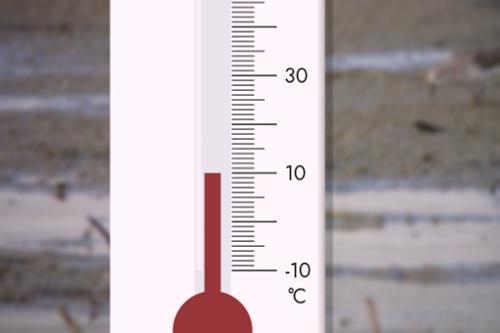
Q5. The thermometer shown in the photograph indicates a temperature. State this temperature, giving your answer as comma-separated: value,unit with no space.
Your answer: 10,°C
